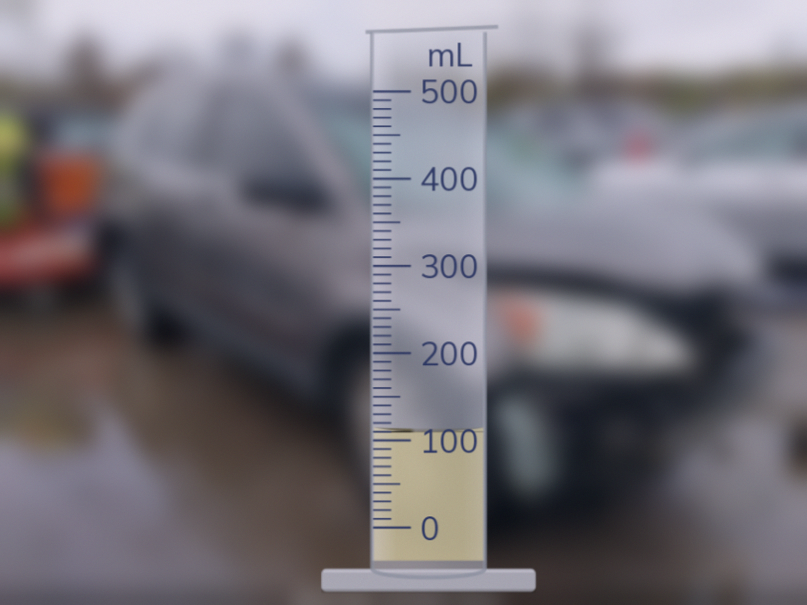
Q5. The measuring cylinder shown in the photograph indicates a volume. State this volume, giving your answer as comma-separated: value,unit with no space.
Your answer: 110,mL
